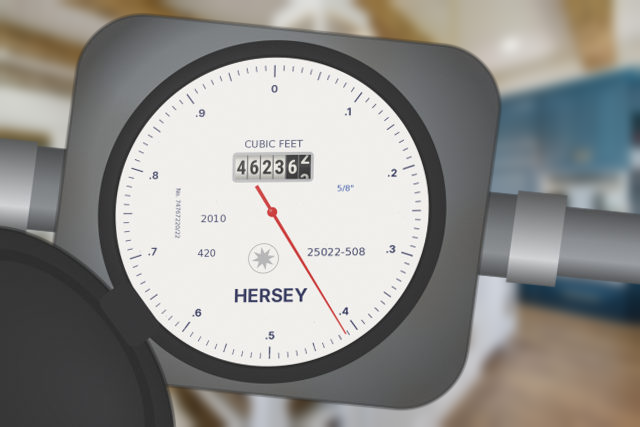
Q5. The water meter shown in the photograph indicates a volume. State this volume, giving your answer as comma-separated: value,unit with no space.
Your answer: 462362.41,ft³
